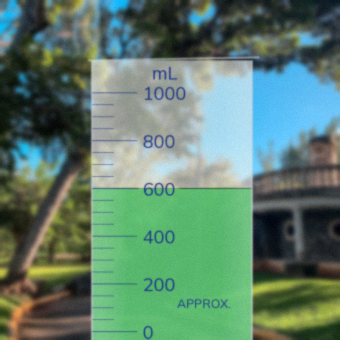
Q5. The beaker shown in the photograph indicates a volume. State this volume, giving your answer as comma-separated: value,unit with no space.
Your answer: 600,mL
